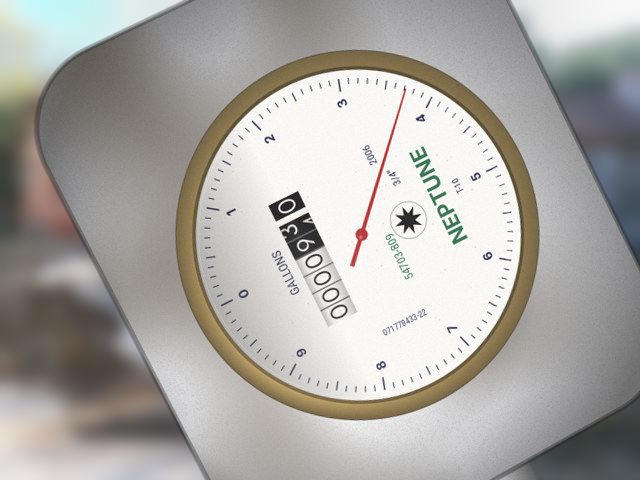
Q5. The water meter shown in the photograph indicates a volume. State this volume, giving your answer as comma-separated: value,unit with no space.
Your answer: 933.7,gal
